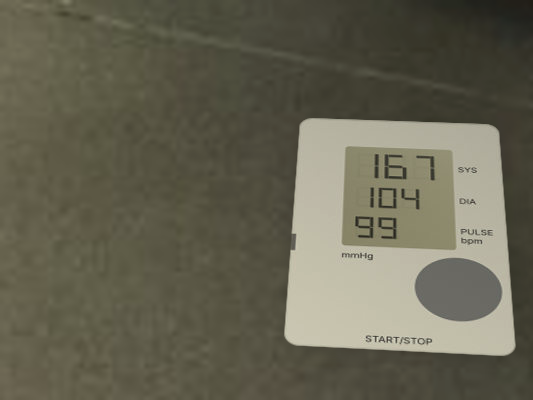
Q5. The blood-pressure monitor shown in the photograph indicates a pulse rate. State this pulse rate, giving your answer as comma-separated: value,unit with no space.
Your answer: 99,bpm
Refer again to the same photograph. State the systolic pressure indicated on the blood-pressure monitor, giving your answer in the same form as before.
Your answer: 167,mmHg
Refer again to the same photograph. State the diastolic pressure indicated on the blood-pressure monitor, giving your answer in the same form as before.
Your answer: 104,mmHg
